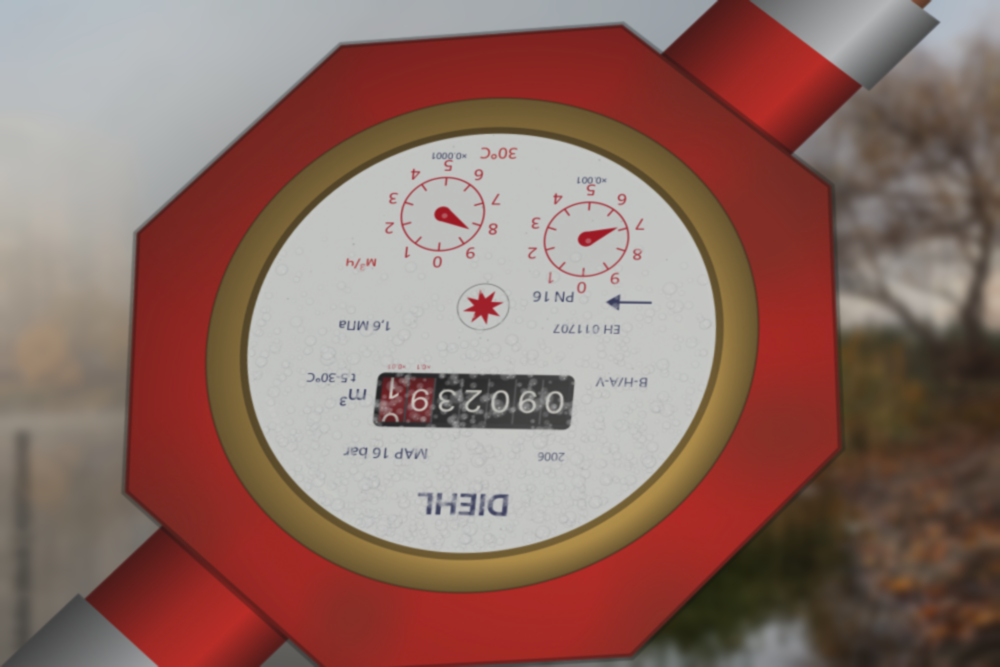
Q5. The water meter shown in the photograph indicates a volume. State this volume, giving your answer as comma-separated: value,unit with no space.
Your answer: 9023.9068,m³
